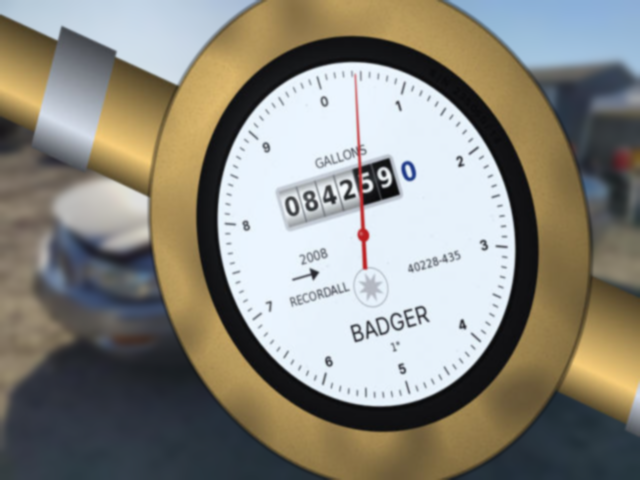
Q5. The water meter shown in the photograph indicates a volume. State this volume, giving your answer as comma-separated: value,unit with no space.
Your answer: 842590.4,gal
